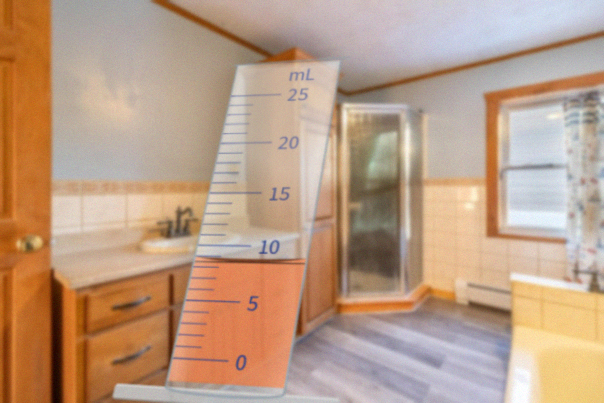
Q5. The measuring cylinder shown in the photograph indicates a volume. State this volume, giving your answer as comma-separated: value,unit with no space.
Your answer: 8.5,mL
